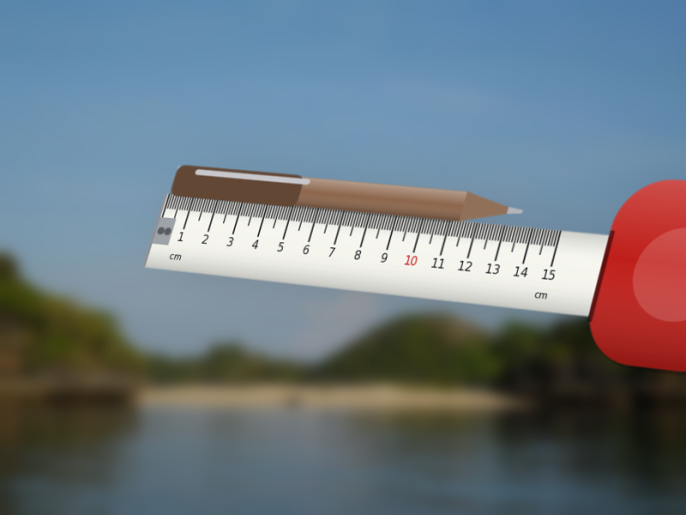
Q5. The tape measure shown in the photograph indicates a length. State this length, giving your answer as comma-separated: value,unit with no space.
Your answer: 13.5,cm
